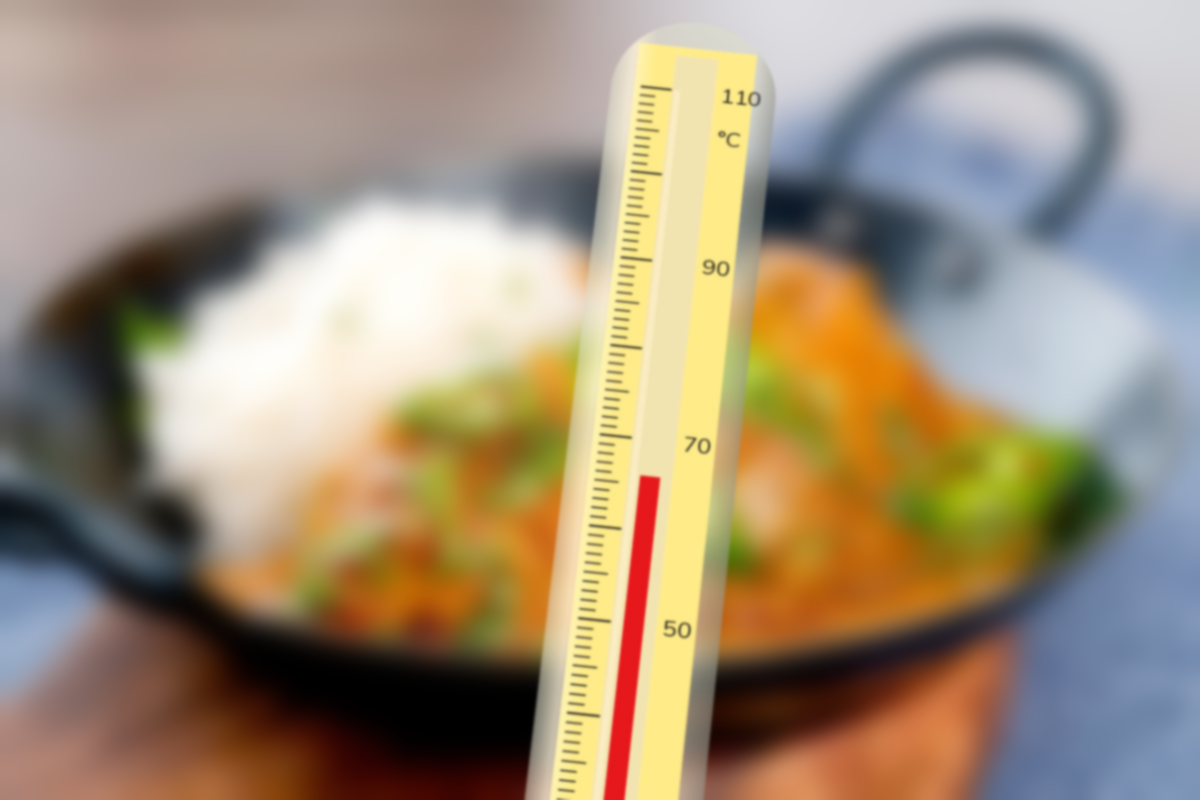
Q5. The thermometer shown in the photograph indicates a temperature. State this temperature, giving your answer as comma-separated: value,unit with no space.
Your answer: 66,°C
